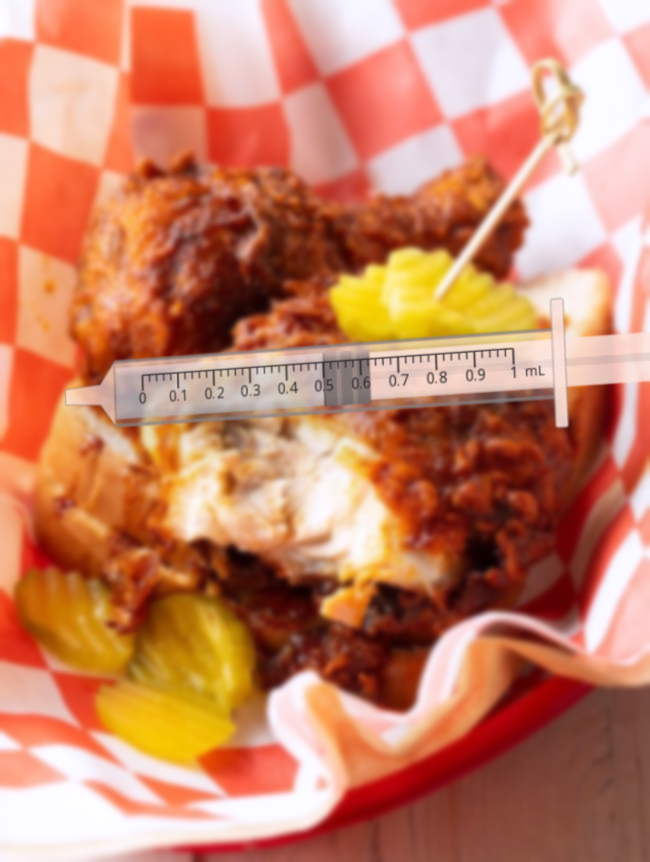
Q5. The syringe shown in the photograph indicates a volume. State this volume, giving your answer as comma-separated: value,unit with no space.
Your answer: 0.5,mL
